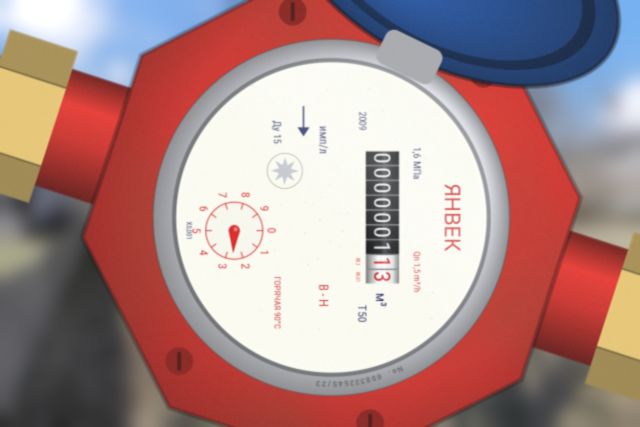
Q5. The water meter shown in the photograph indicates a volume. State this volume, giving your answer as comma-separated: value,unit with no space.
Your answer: 1.132,m³
